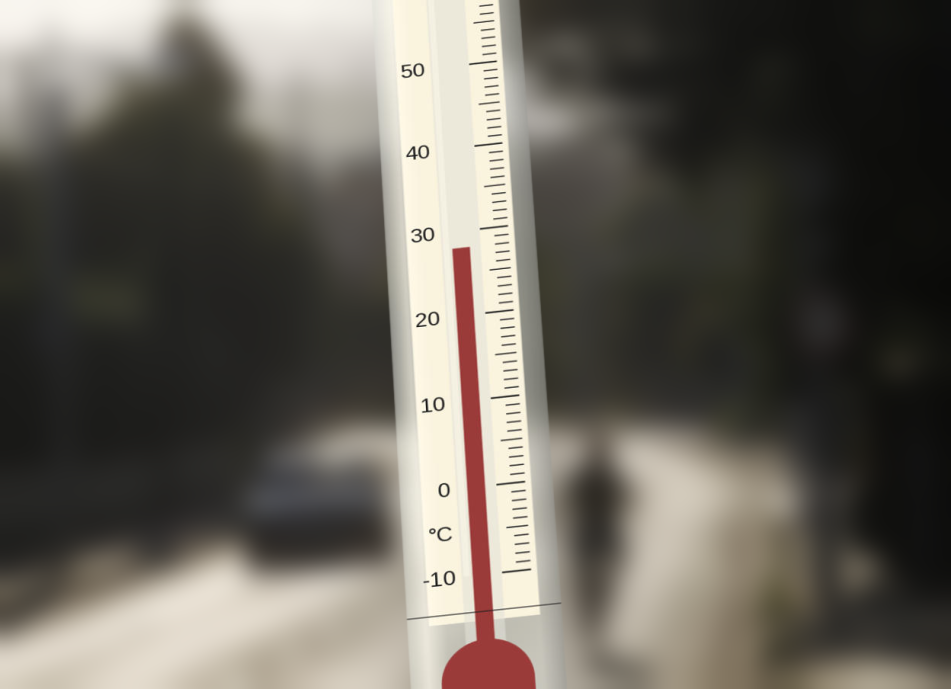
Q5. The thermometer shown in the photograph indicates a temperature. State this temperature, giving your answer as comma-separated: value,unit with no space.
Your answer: 28,°C
